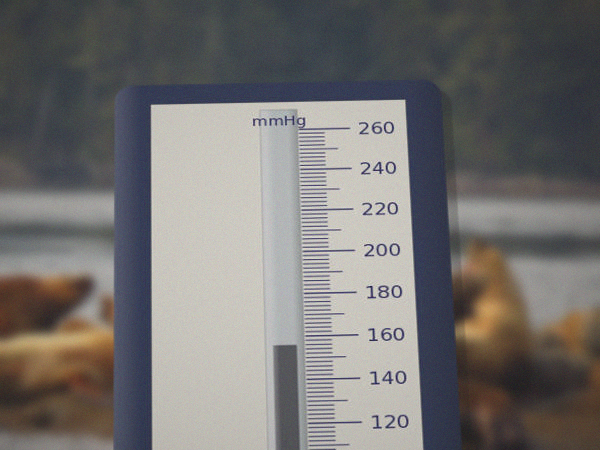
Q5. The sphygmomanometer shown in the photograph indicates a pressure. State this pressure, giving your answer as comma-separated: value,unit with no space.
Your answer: 156,mmHg
